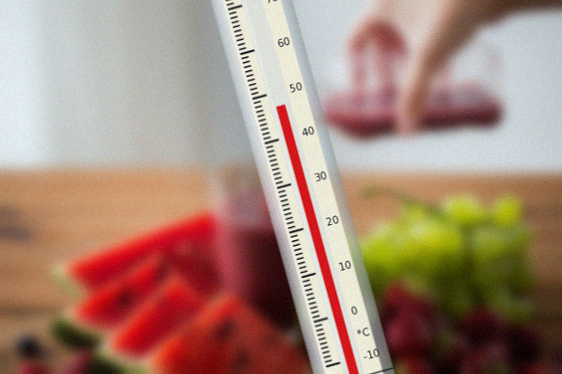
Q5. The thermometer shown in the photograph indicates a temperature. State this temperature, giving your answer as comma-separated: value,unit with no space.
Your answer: 47,°C
